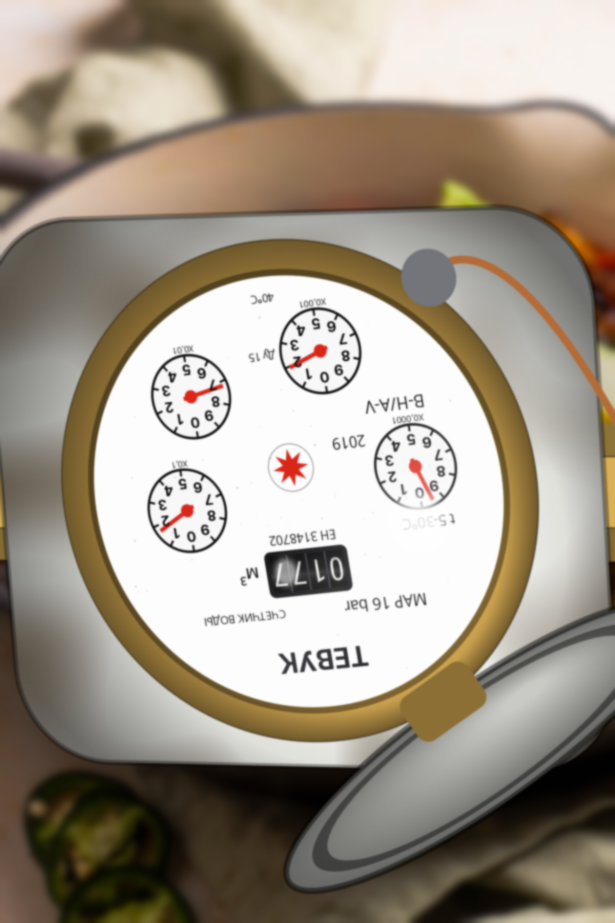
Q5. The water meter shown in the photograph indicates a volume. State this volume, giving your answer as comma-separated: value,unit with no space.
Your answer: 177.1719,m³
